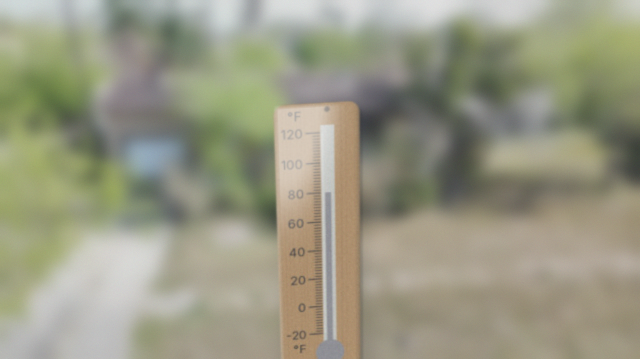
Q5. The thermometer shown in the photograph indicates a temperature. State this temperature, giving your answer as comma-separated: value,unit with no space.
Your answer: 80,°F
